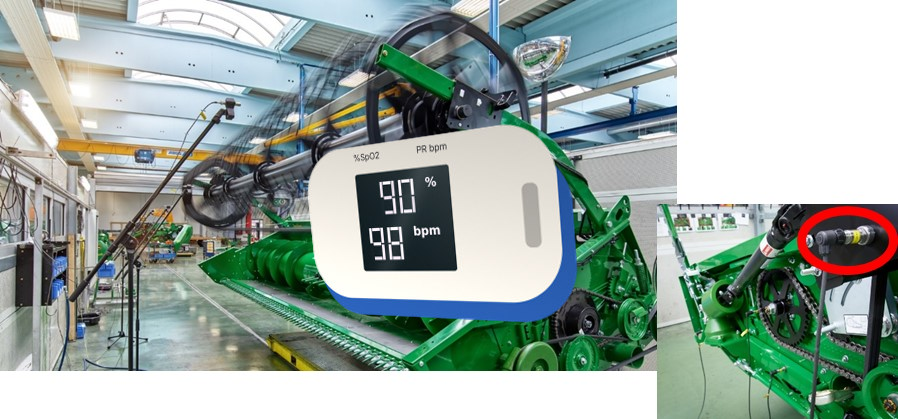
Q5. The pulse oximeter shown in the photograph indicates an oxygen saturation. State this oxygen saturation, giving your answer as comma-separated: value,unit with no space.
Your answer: 90,%
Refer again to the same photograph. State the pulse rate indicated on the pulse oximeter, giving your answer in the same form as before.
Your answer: 98,bpm
